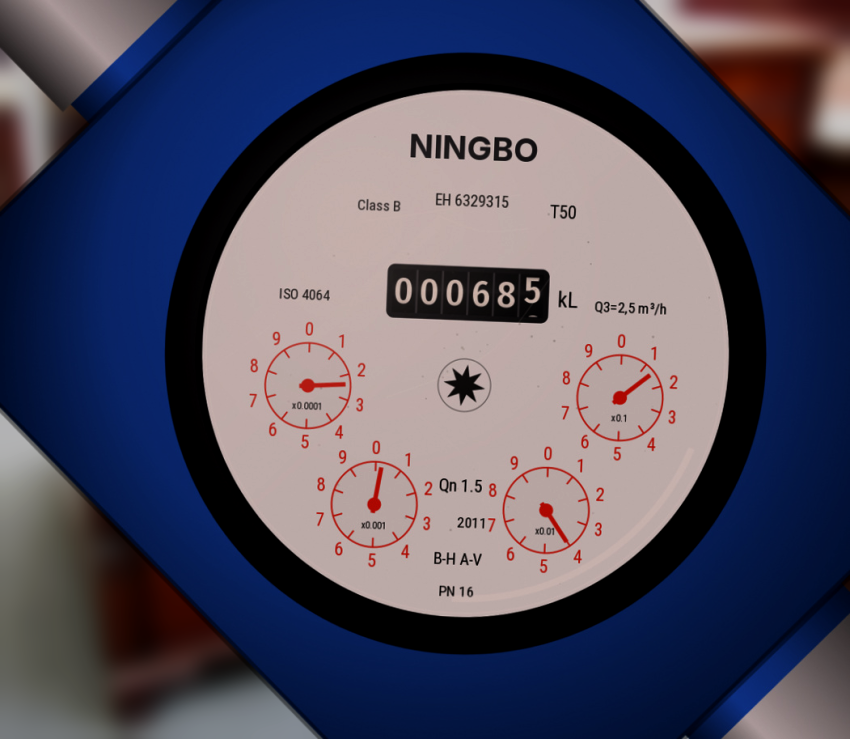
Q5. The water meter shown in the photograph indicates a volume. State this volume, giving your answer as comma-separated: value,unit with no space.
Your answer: 685.1402,kL
